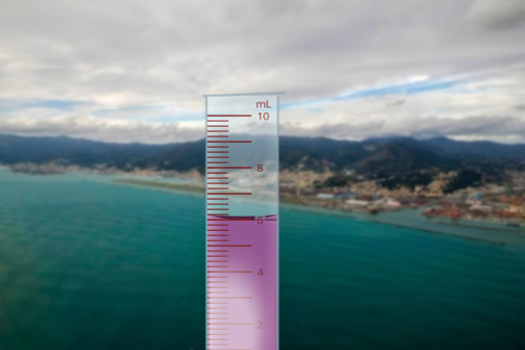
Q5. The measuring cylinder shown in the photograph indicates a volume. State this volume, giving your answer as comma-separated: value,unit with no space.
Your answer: 6,mL
